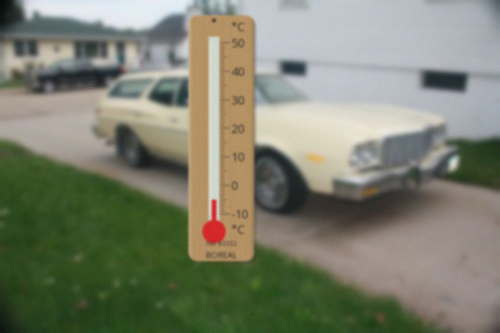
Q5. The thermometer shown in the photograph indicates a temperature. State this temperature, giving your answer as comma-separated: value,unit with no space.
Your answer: -5,°C
